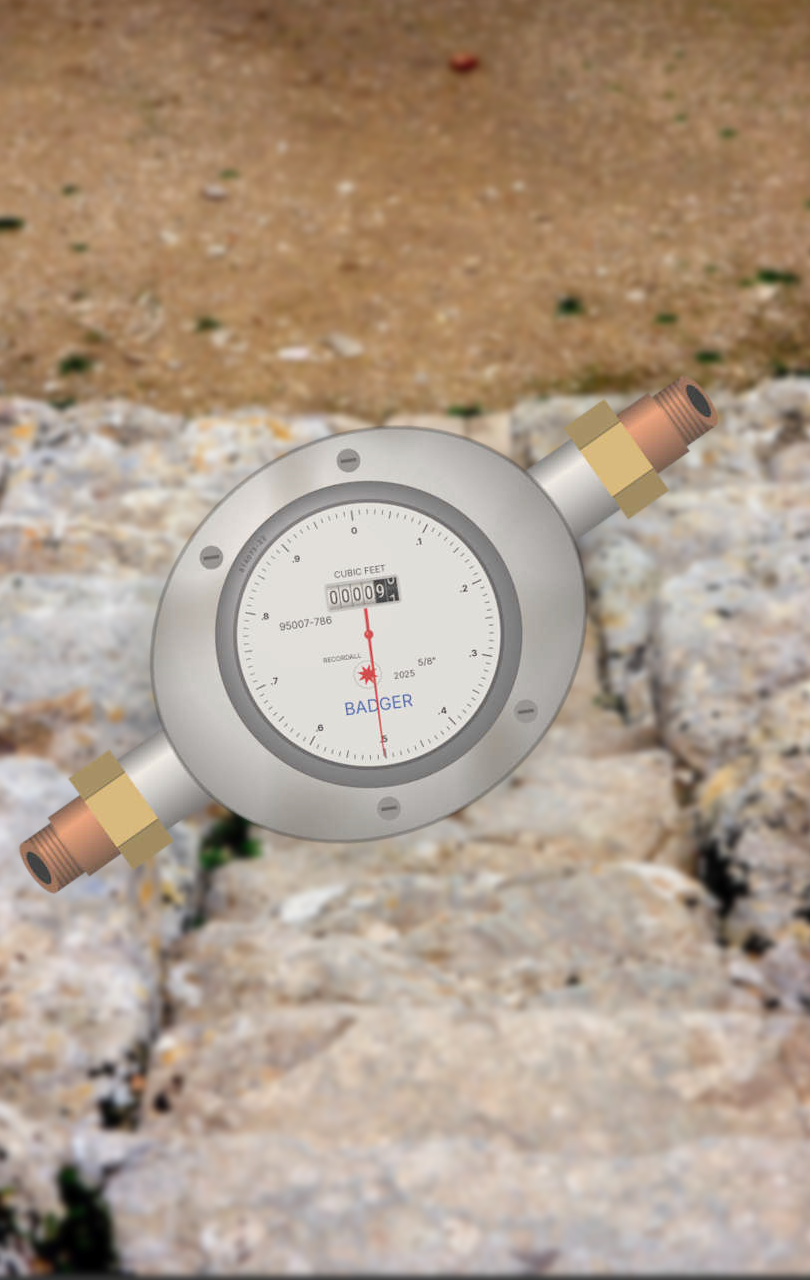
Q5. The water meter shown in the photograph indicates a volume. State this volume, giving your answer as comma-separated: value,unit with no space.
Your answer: 90.50,ft³
